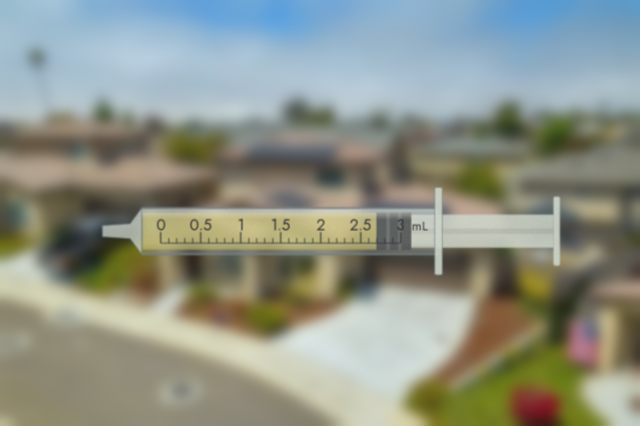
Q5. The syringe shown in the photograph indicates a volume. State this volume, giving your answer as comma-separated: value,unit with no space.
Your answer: 2.7,mL
